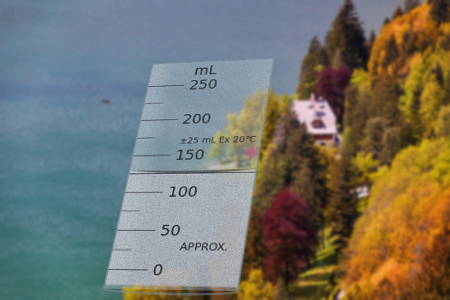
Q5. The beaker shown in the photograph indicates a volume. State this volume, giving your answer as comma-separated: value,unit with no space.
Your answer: 125,mL
